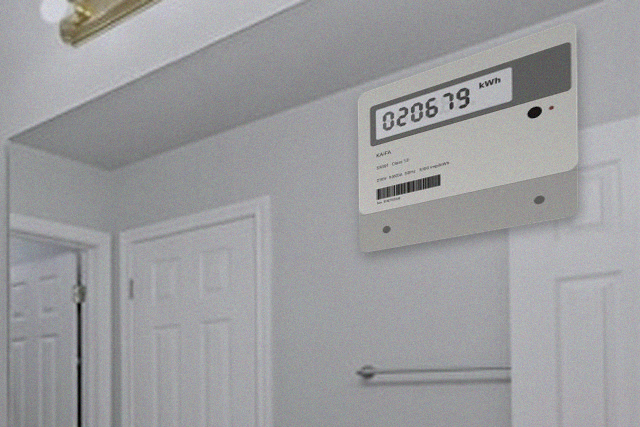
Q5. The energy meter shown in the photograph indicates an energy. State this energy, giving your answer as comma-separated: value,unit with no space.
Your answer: 20679,kWh
